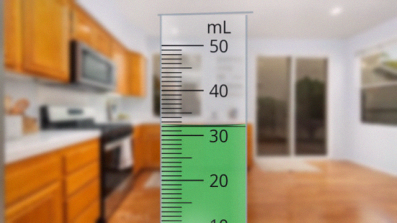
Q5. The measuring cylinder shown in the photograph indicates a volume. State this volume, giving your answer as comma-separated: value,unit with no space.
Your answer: 32,mL
